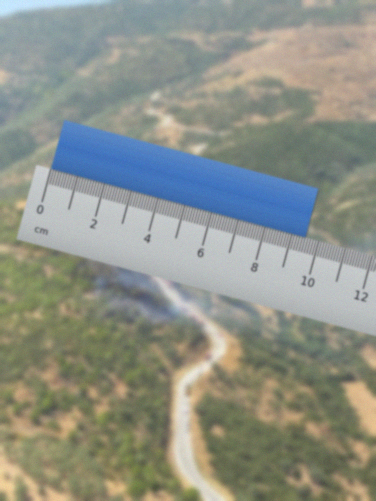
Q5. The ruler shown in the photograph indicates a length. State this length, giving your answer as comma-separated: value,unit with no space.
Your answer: 9.5,cm
